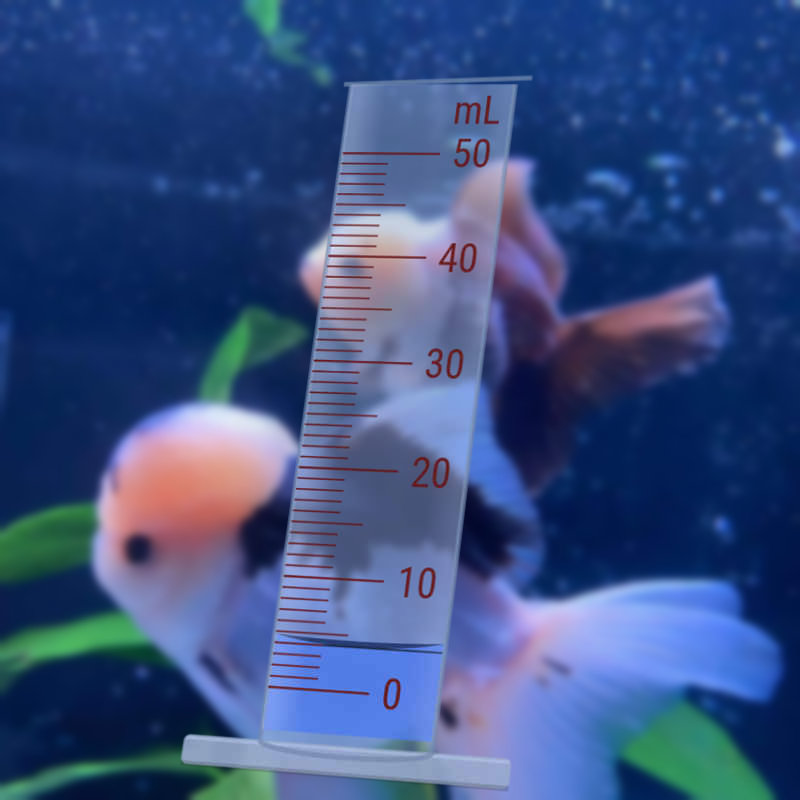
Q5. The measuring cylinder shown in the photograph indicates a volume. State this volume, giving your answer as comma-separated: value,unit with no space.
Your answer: 4,mL
